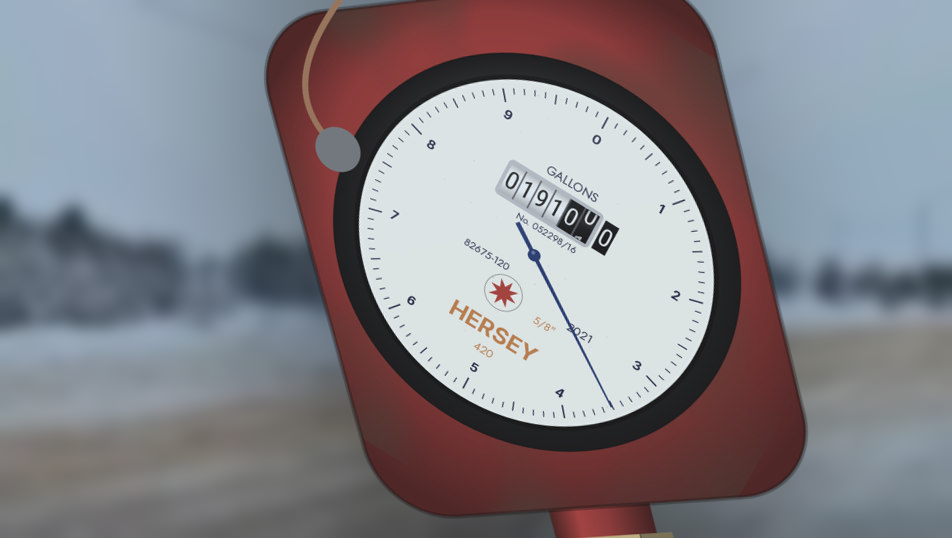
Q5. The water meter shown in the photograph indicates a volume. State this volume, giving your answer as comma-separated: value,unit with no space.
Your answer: 191003.5,gal
